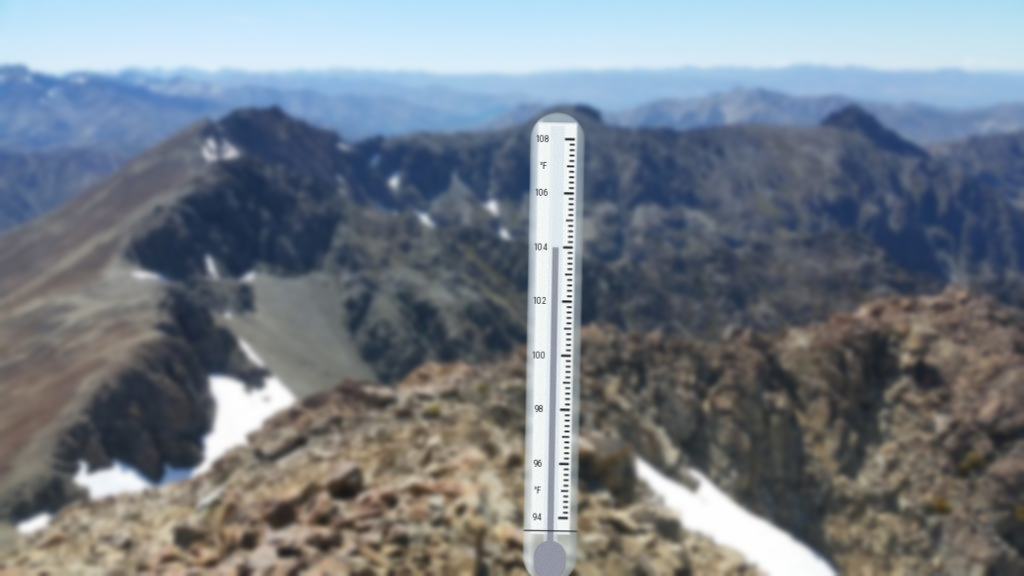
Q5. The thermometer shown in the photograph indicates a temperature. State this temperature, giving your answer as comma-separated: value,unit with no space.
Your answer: 104,°F
